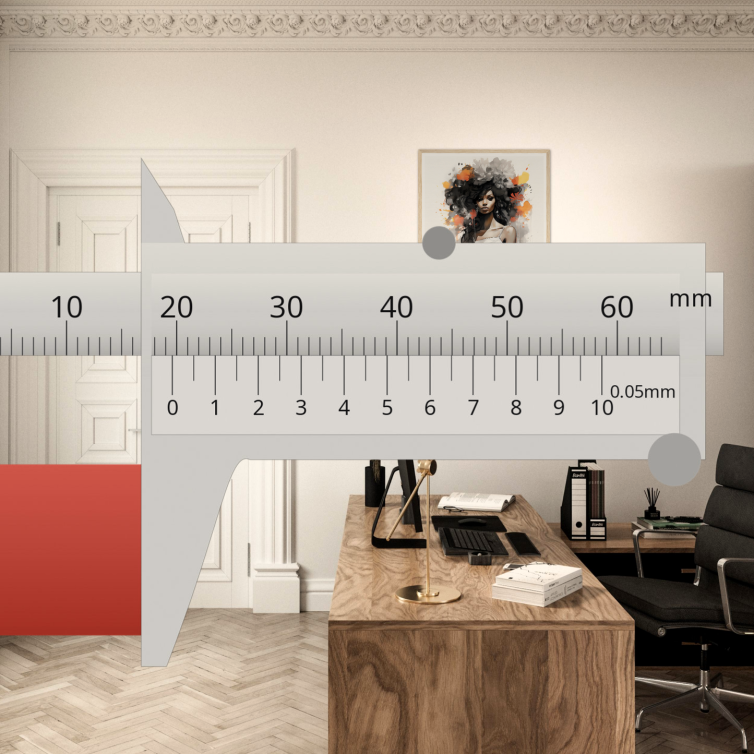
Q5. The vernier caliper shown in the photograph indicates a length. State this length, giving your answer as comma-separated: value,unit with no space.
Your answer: 19.6,mm
